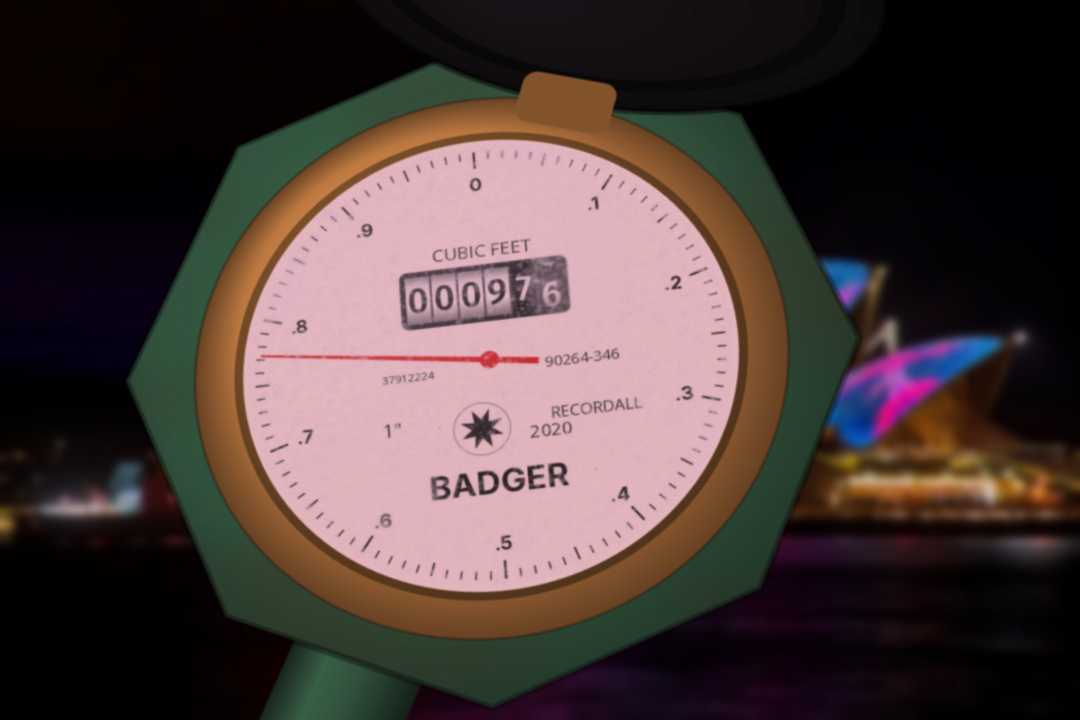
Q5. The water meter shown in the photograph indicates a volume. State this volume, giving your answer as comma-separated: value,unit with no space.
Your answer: 975.77,ft³
